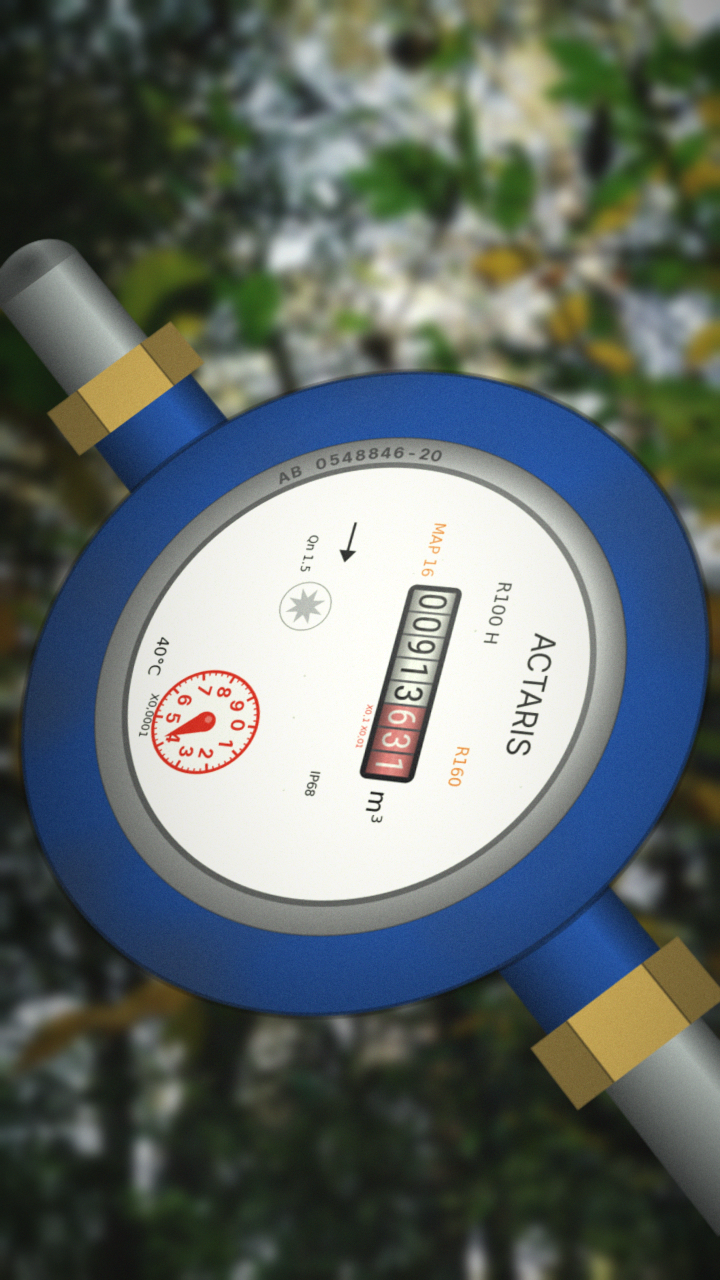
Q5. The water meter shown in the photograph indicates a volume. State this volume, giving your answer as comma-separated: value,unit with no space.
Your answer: 913.6314,m³
